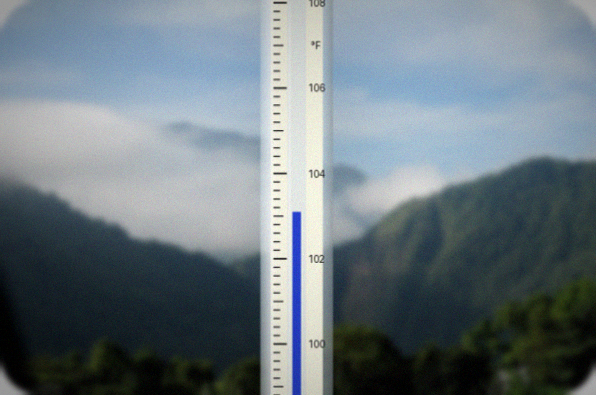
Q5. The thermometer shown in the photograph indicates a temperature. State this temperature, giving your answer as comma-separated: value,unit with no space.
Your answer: 103.1,°F
